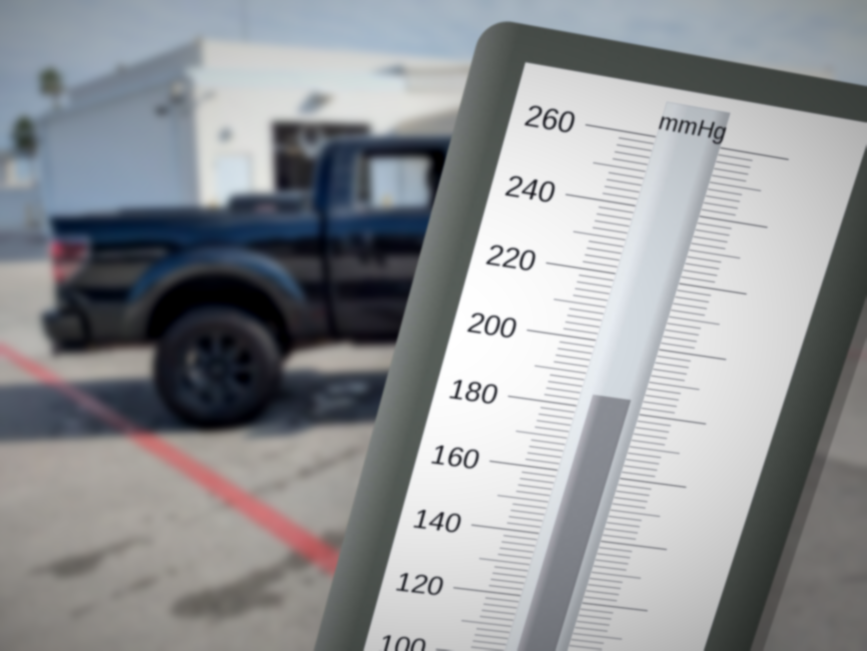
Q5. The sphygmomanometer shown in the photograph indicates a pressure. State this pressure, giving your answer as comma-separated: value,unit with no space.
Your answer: 184,mmHg
